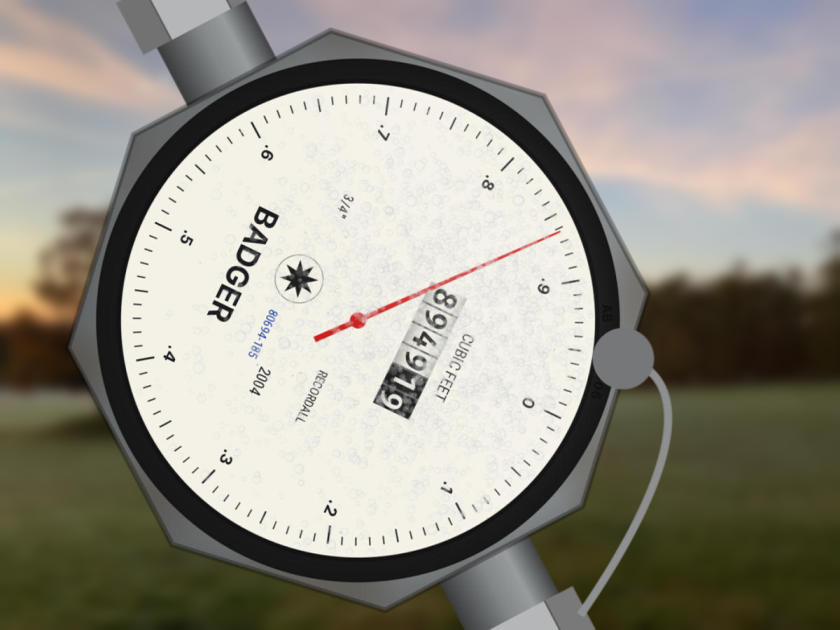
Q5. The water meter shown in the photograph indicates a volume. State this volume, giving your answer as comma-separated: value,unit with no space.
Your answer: 894918.86,ft³
